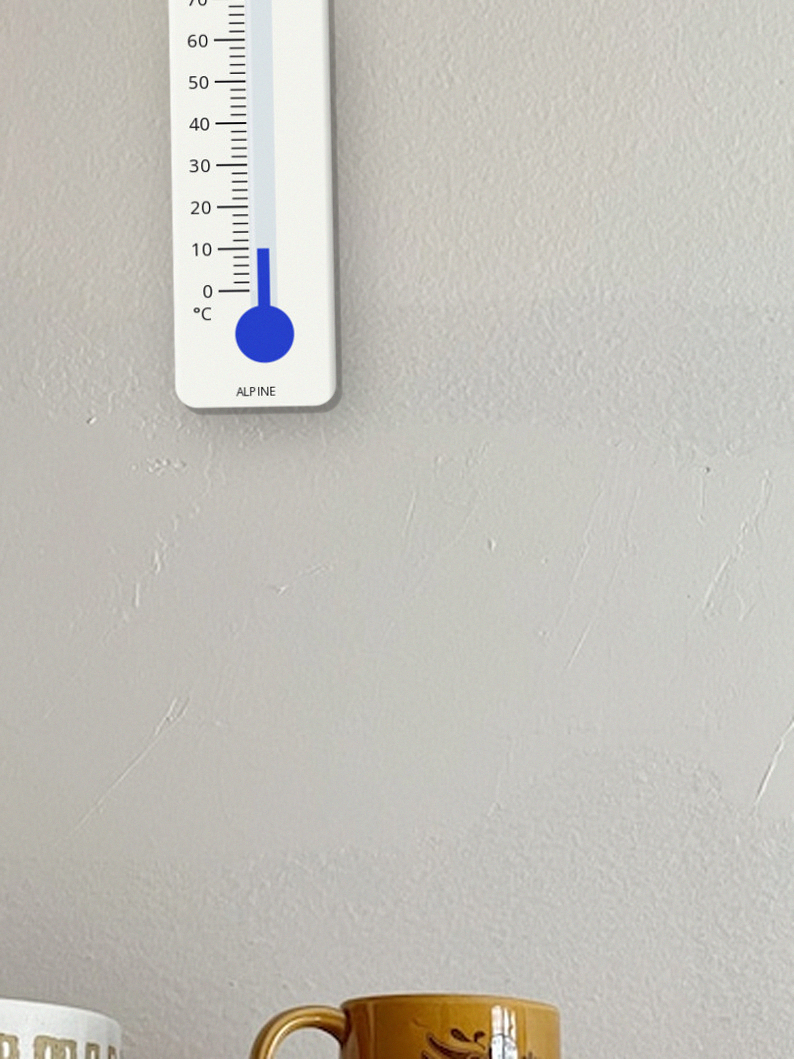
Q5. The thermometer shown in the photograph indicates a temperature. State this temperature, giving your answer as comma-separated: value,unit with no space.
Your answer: 10,°C
